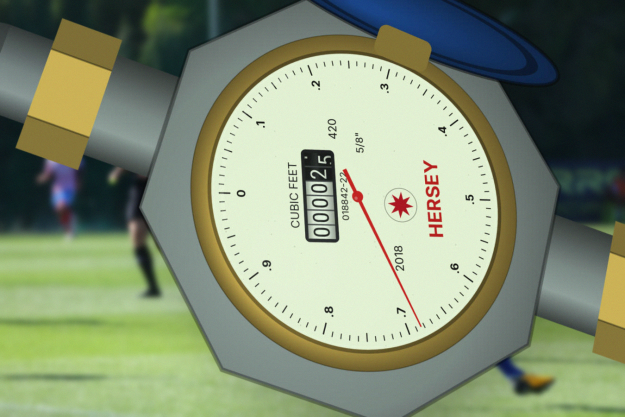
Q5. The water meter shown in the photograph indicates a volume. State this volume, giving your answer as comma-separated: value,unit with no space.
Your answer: 24.68,ft³
